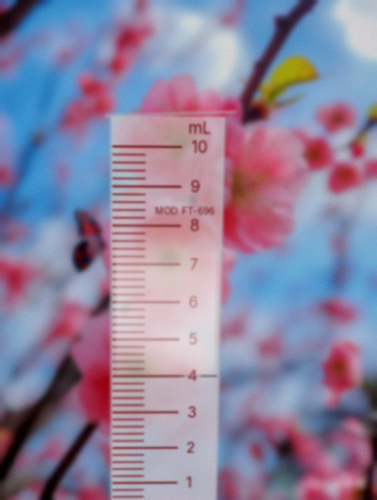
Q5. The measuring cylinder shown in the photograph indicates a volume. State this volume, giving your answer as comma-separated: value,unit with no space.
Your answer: 4,mL
